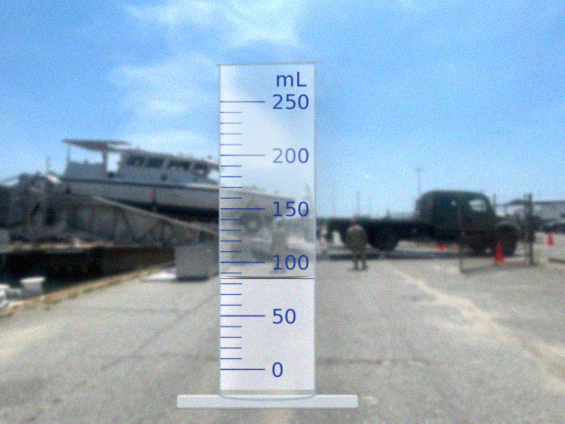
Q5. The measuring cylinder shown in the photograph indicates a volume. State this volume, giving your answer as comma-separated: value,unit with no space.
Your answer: 85,mL
